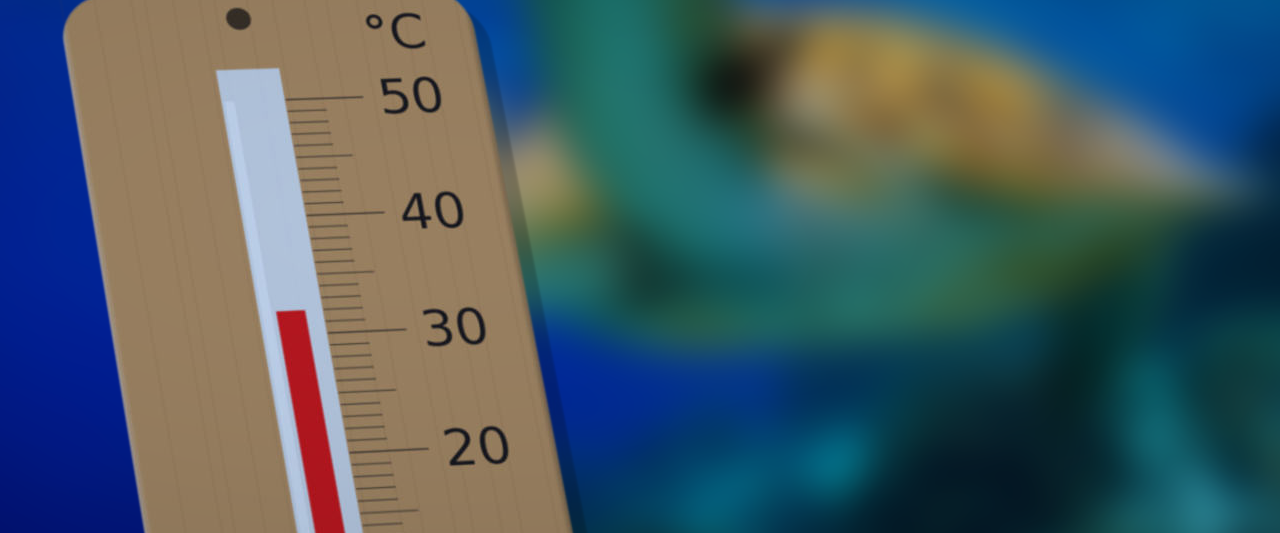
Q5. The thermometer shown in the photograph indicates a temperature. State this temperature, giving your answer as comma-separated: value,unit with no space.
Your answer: 32,°C
